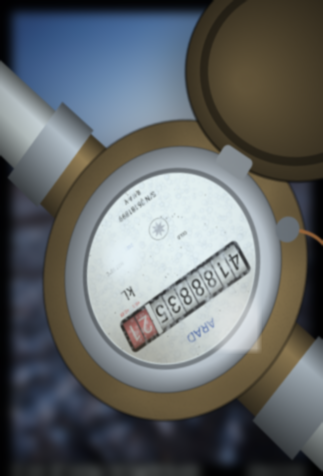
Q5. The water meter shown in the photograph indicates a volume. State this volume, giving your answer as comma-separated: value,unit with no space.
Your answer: 4188835.21,kL
